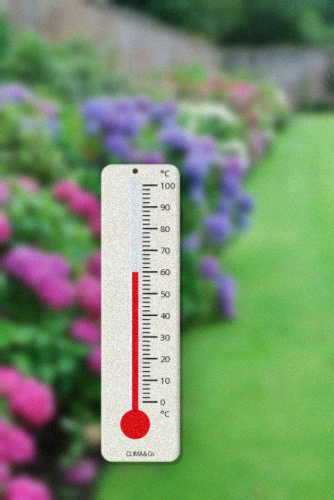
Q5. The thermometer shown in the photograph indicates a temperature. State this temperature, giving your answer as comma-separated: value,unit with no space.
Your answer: 60,°C
